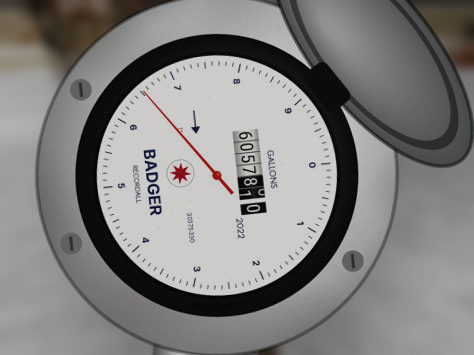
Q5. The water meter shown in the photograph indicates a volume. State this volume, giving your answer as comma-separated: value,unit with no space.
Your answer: 6057806.5,gal
